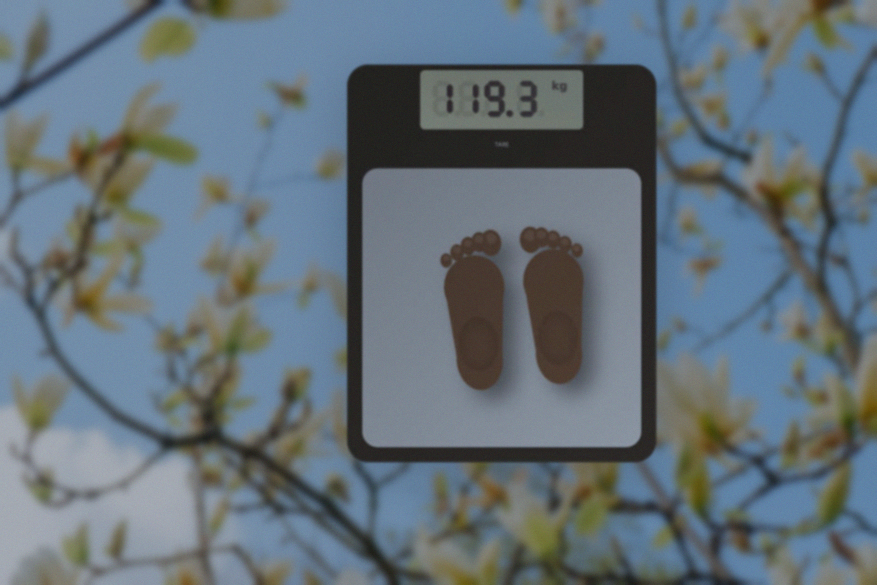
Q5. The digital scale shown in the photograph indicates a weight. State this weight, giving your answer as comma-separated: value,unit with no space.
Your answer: 119.3,kg
